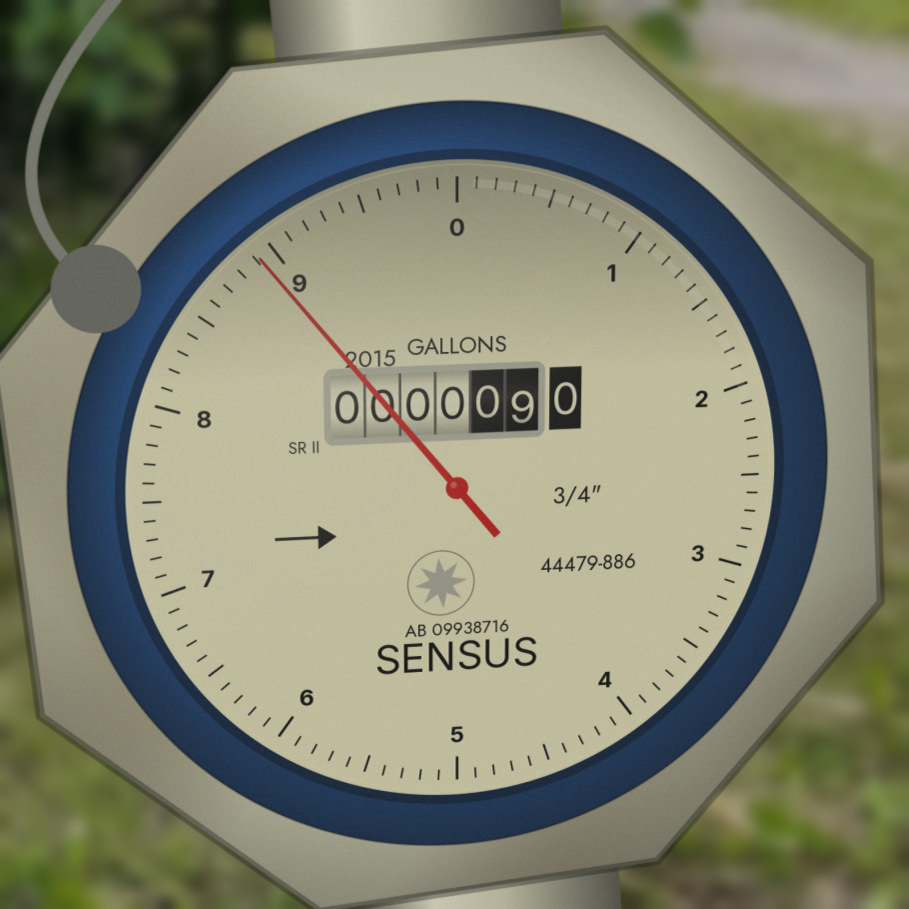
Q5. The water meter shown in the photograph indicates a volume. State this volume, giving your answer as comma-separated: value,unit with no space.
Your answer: 88.9,gal
